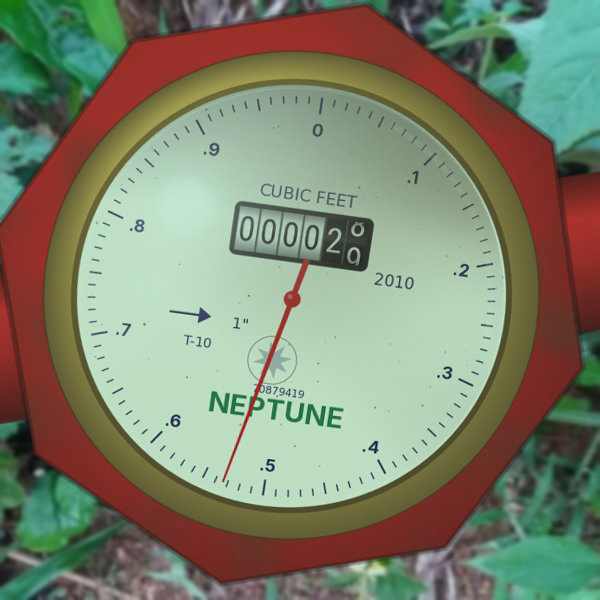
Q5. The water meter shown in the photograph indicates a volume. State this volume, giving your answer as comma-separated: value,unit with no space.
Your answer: 28.53,ft³
